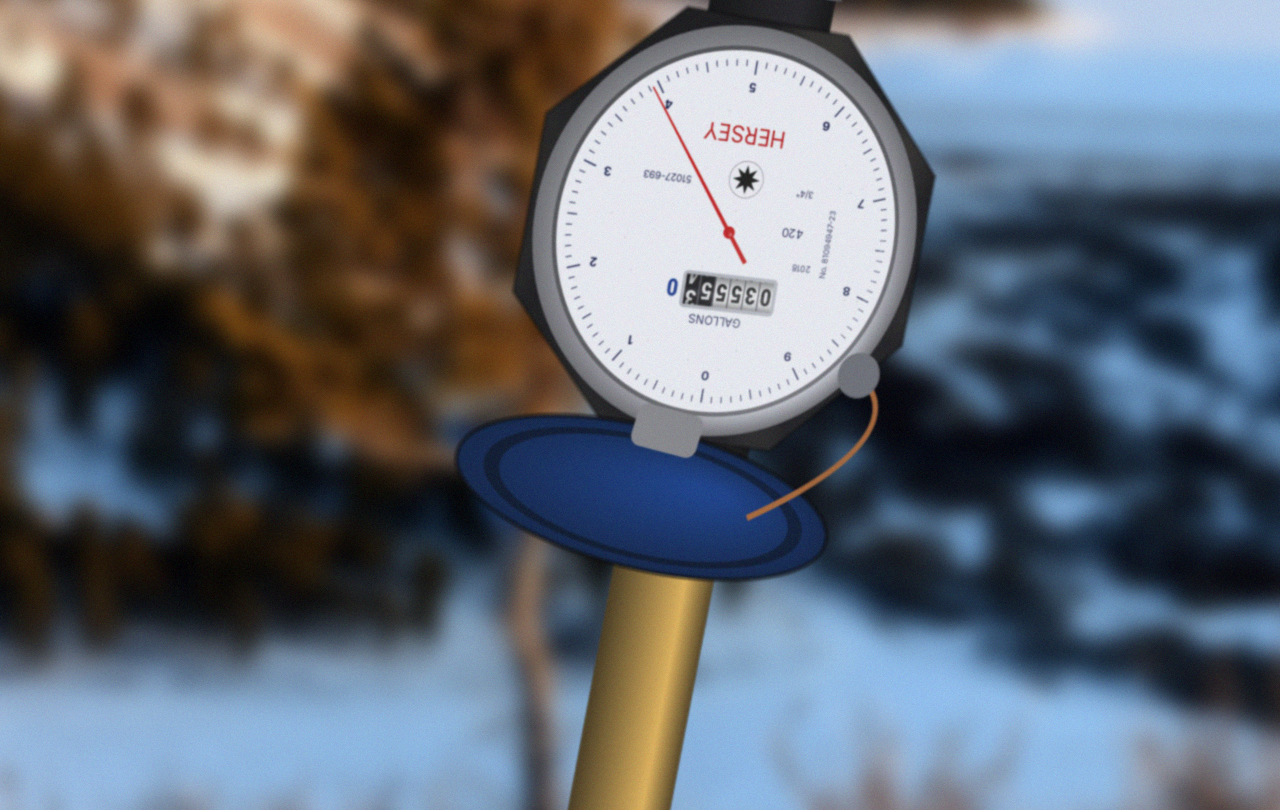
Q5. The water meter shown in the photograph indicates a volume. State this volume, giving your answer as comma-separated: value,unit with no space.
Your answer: 355533.9,gal
